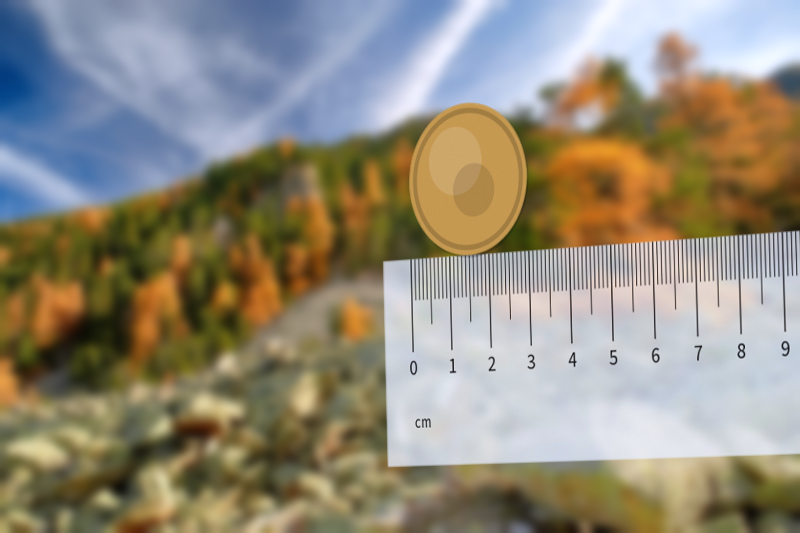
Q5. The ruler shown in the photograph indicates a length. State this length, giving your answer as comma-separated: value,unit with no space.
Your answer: 3,cm
